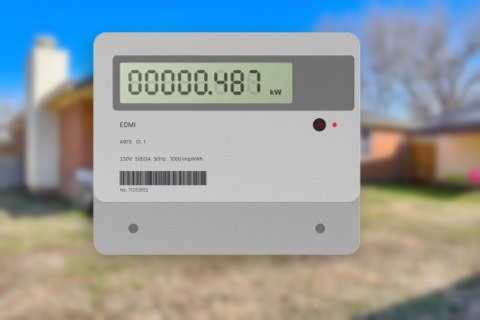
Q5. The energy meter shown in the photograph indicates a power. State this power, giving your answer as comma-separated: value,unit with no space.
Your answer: 0.487,kW
